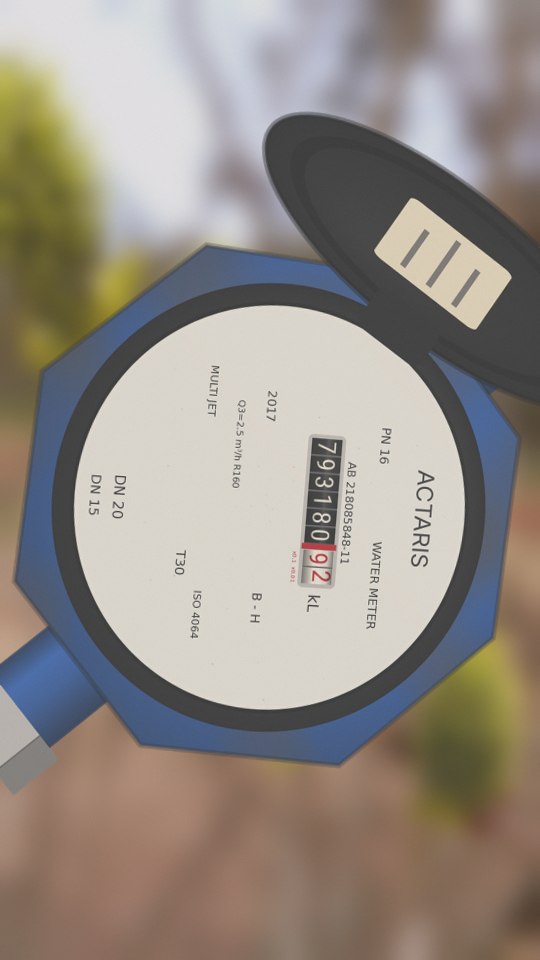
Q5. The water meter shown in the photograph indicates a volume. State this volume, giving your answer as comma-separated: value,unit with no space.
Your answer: 793180.92,kL
